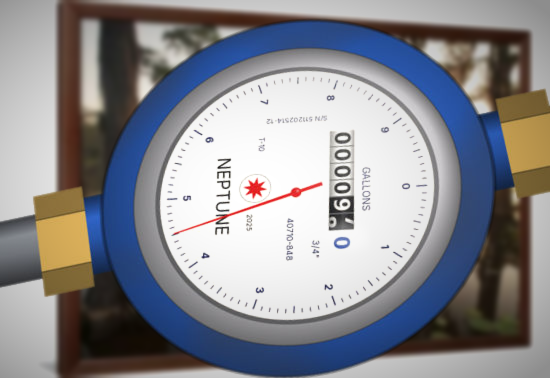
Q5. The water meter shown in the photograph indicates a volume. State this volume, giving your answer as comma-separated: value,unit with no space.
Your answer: 974.5,gal
